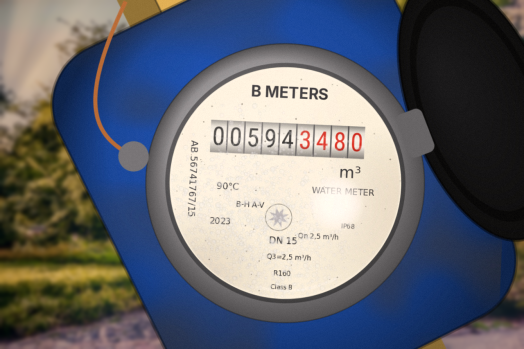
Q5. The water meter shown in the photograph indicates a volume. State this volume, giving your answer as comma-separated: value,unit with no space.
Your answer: 594.3480,m³
